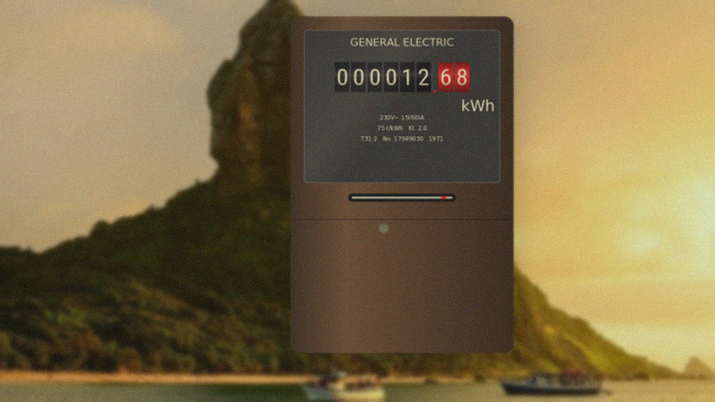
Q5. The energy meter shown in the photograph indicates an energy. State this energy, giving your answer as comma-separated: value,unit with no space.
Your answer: 12.68,kWh
